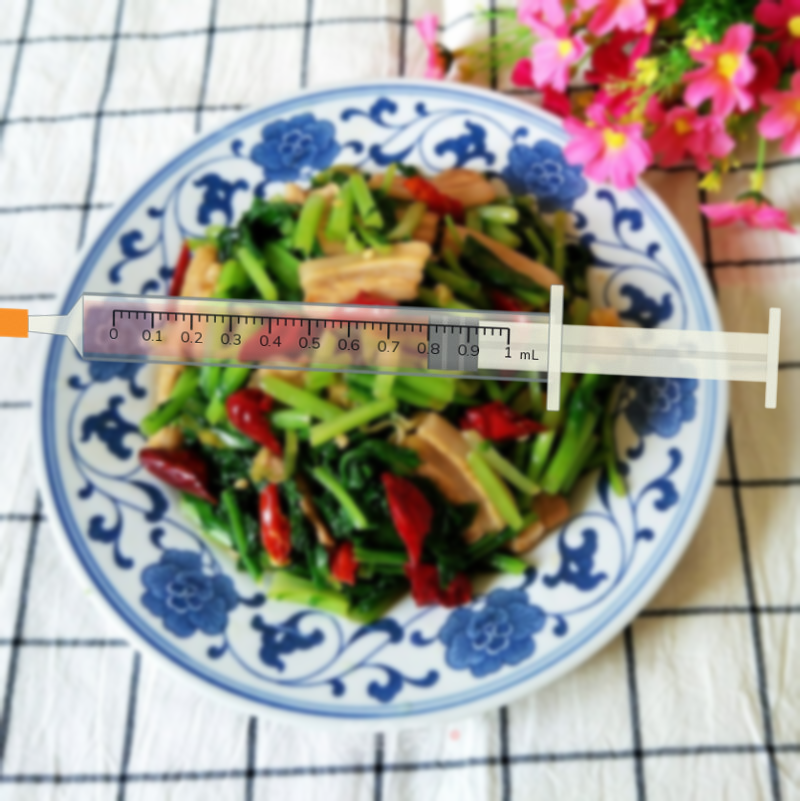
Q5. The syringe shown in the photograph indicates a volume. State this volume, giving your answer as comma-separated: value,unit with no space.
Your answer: 0.8,mL
